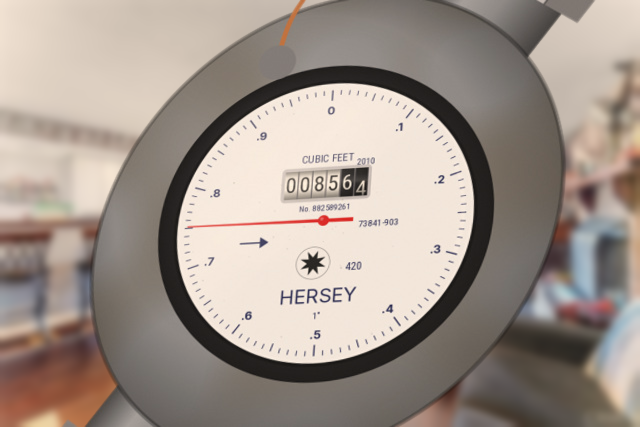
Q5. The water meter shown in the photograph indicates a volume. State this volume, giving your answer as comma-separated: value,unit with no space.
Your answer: 8563.75,ft³
